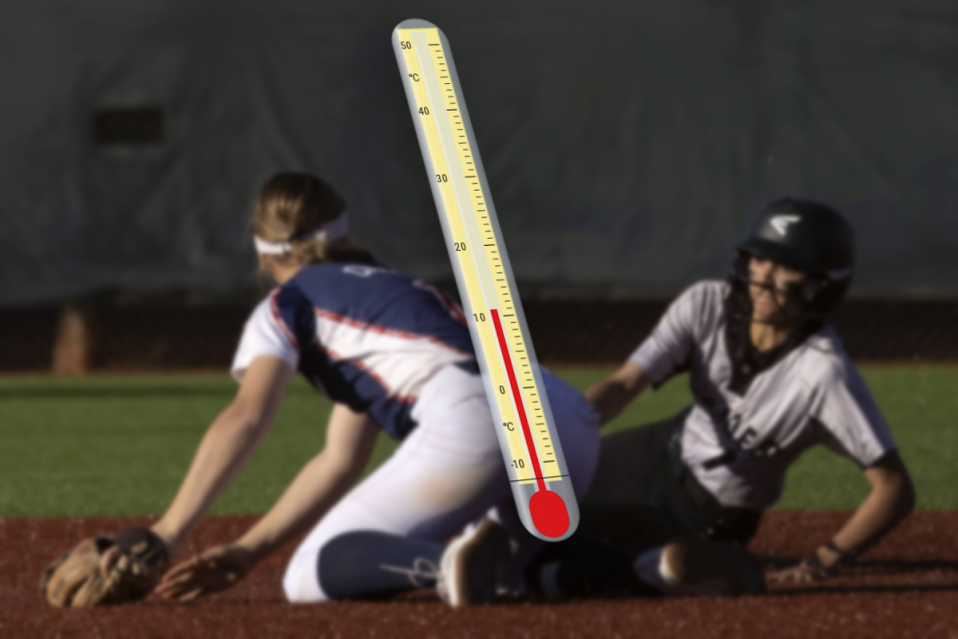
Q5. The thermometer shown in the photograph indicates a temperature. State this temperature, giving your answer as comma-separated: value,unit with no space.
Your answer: 11,°C
